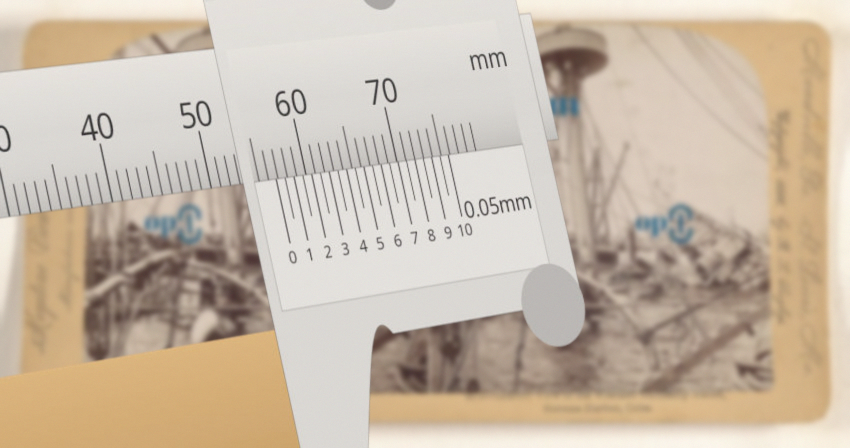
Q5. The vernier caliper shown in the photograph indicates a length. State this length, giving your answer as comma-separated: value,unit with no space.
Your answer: 56.8,mm
